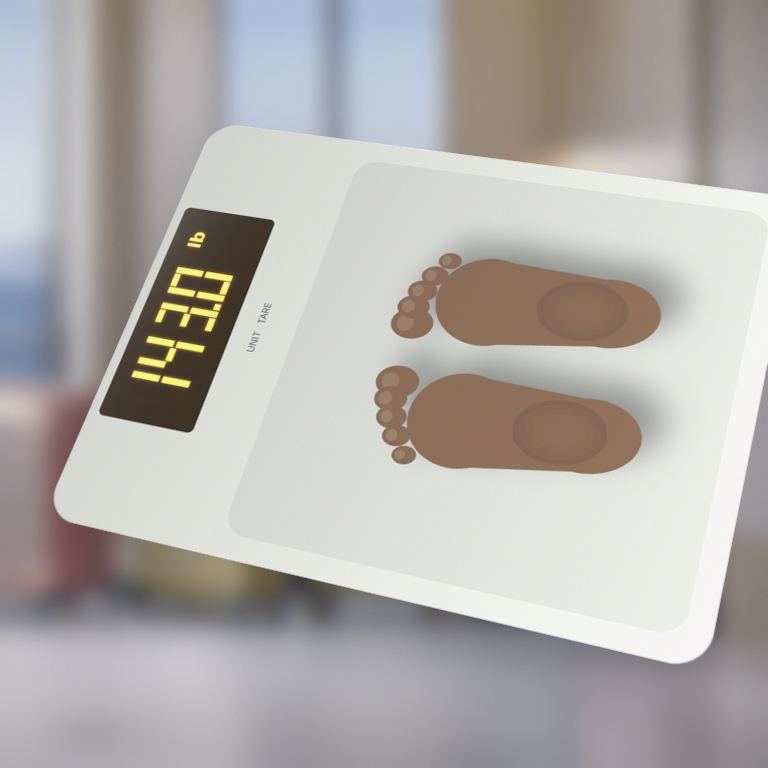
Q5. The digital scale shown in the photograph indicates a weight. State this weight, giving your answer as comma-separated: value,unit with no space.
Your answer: 143.0,lb
